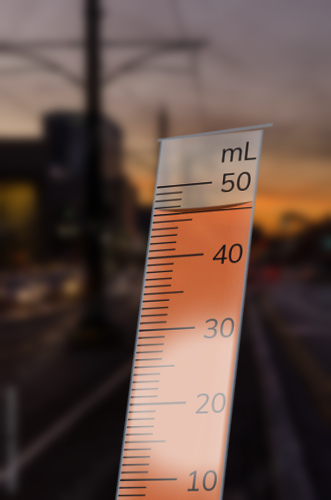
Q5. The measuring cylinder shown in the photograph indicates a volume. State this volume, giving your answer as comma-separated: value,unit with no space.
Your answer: 46,mL
